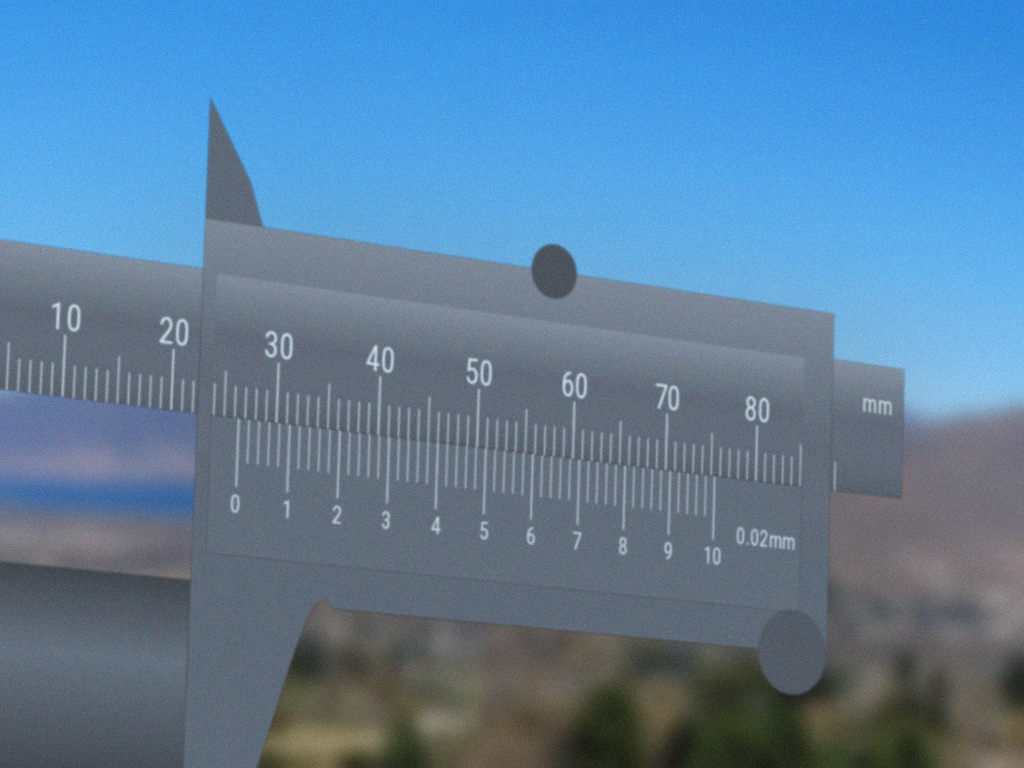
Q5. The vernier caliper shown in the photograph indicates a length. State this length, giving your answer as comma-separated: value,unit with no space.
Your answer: 26.4,mm
